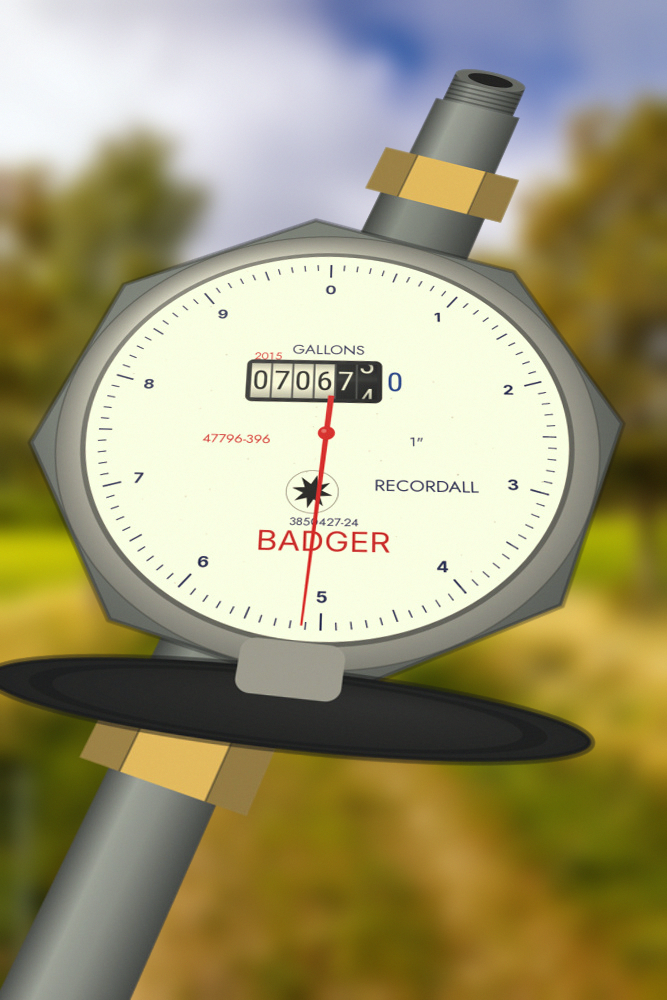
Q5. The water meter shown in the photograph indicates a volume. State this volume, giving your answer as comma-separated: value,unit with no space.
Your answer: 706735.1,gal
